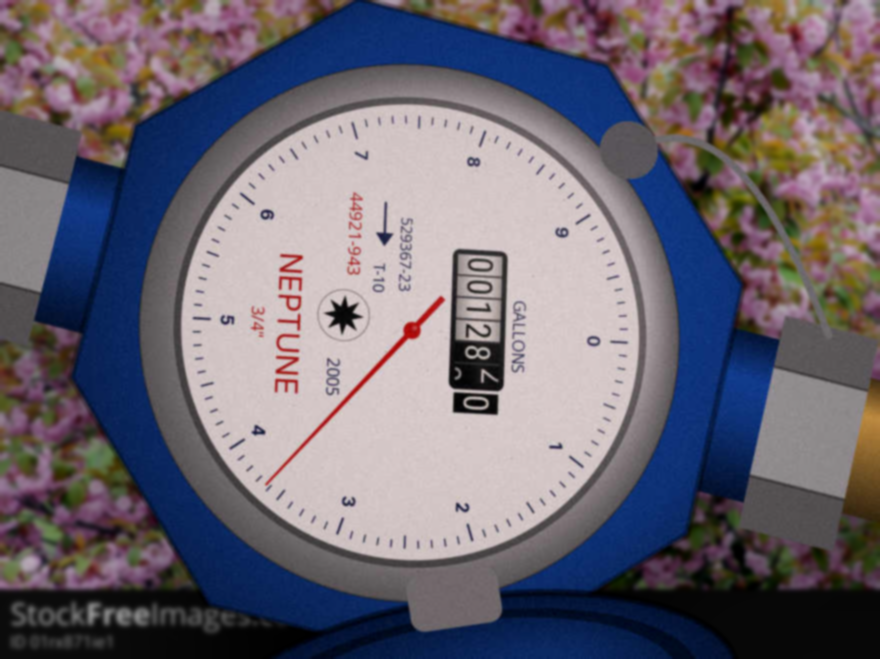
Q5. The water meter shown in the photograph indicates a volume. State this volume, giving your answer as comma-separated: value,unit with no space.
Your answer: 12823.6,gal
